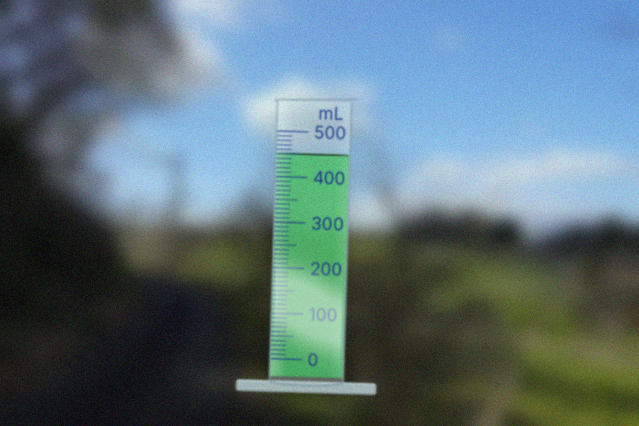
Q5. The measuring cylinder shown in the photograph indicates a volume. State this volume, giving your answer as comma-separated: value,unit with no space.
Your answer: 450,mL
